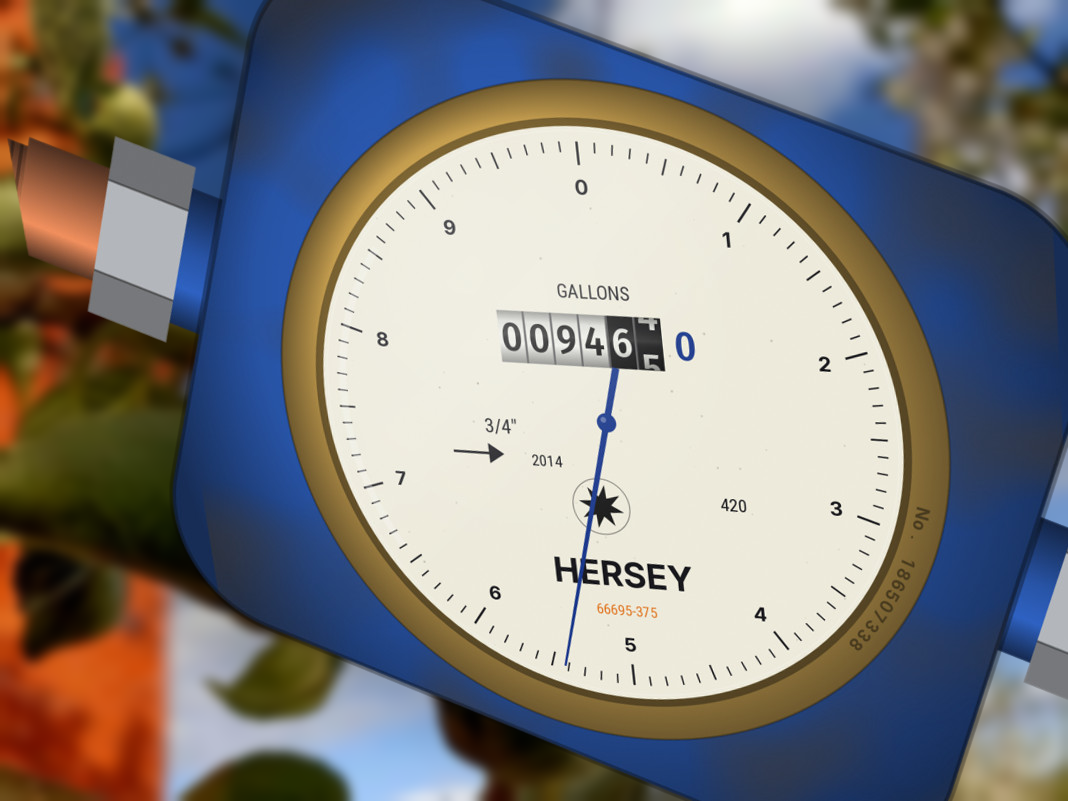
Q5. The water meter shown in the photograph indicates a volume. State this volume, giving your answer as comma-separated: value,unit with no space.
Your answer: 94645.4,gal
